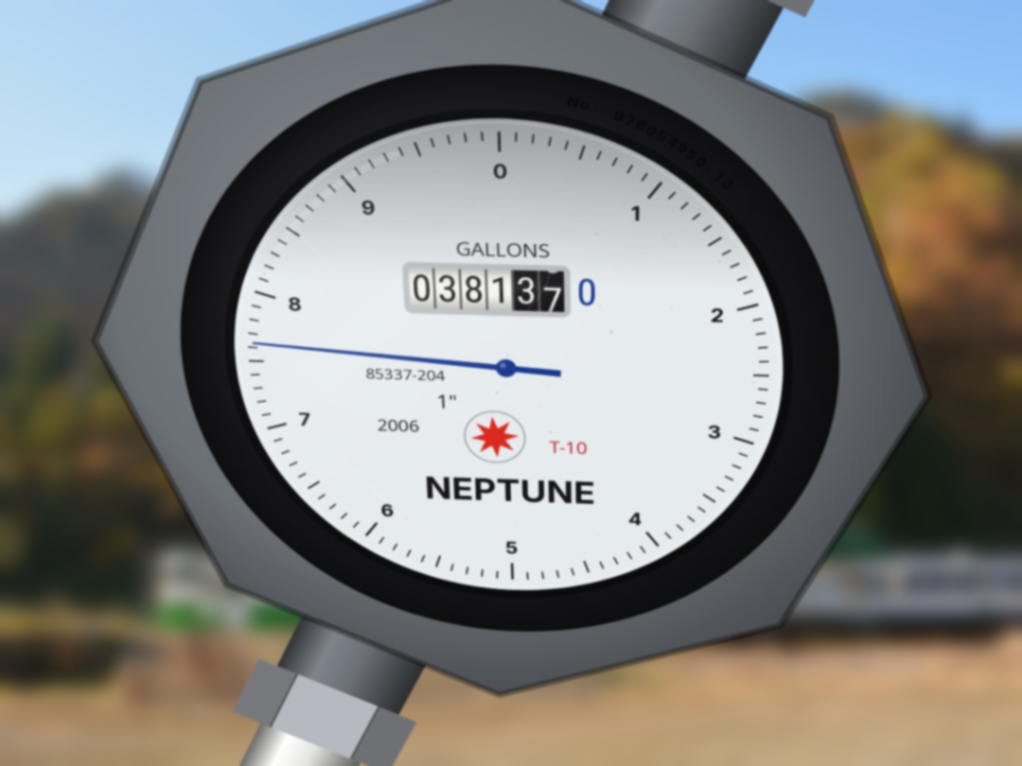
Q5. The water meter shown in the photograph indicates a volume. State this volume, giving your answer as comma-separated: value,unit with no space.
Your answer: 381367.6,gal
